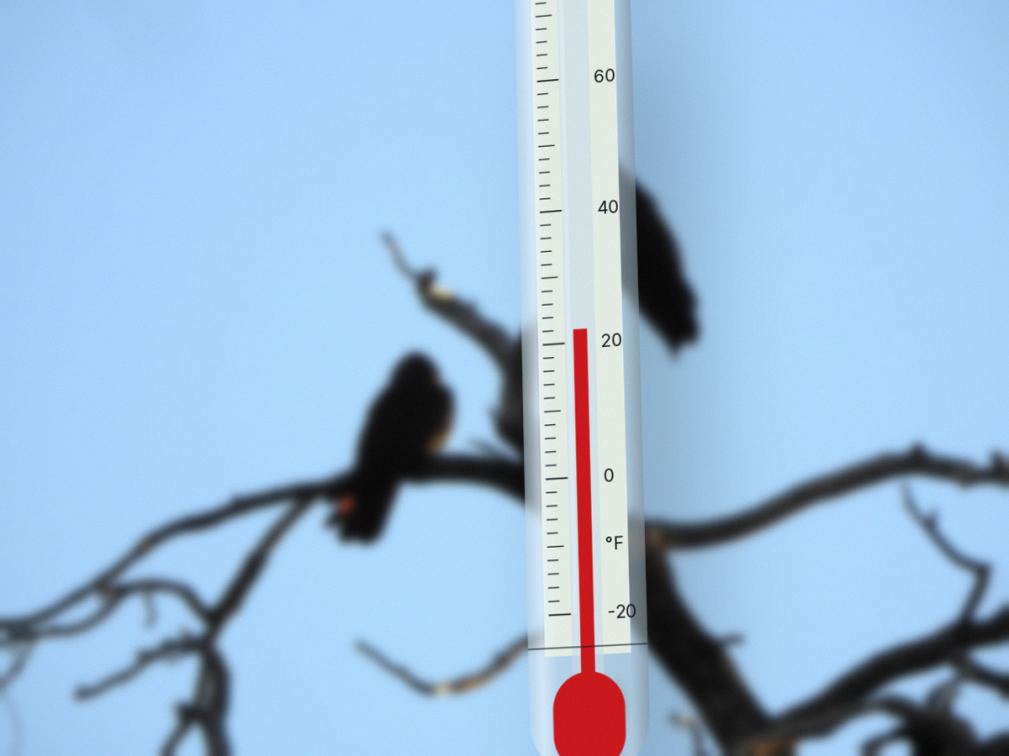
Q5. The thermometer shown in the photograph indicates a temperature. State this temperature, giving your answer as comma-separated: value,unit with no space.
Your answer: 22,°F
